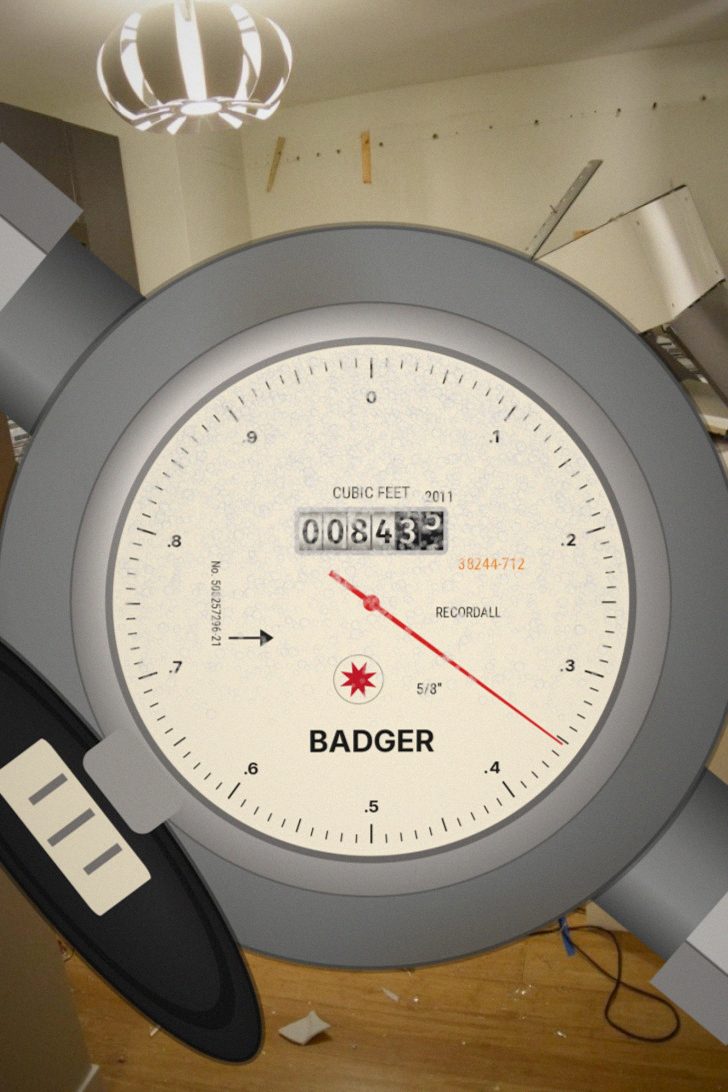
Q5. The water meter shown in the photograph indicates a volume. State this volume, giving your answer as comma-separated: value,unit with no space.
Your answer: 8435.35,ft³
